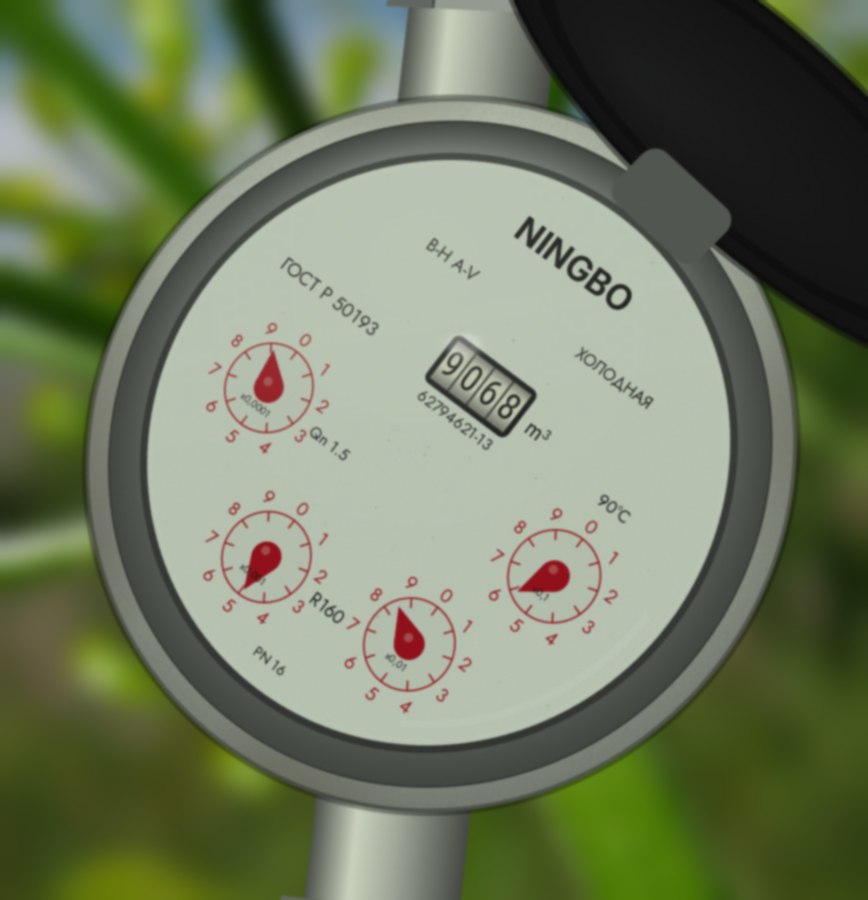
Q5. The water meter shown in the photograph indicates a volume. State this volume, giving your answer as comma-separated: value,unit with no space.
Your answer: 9068.5849,m³
